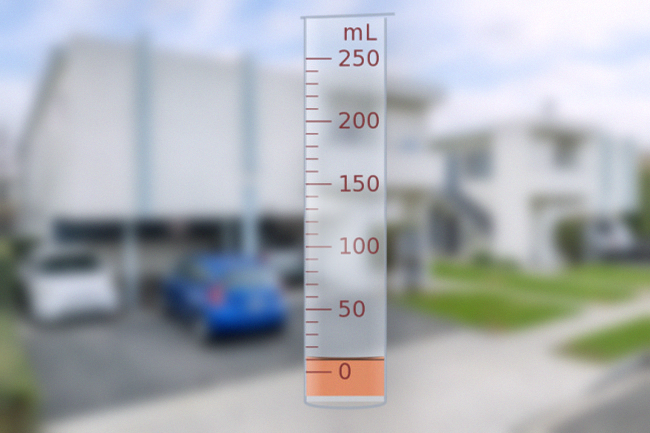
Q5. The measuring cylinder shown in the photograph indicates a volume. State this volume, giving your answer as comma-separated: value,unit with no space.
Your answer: 10,mL
